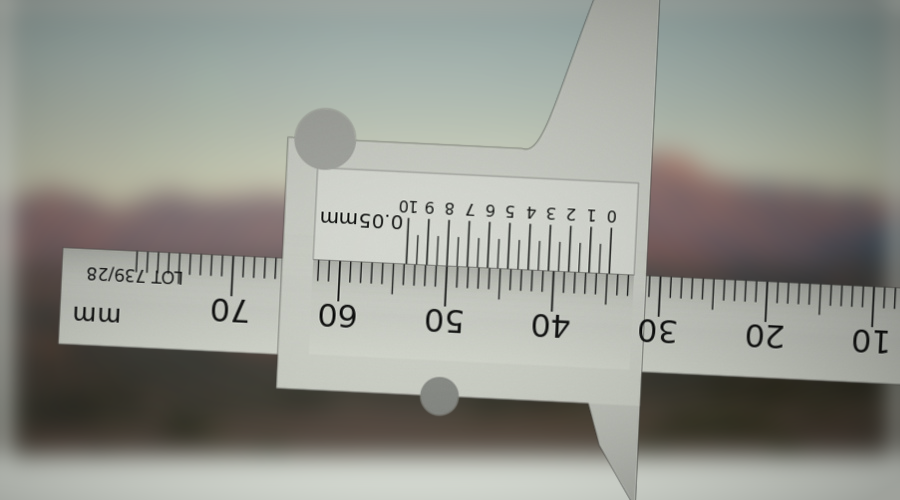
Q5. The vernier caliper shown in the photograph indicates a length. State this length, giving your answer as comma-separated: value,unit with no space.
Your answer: 34.8,mm
